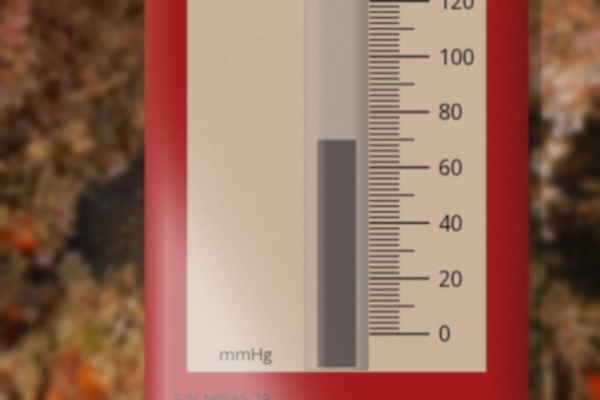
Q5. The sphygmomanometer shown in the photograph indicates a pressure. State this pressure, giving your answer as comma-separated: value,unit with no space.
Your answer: 70,mmHg
